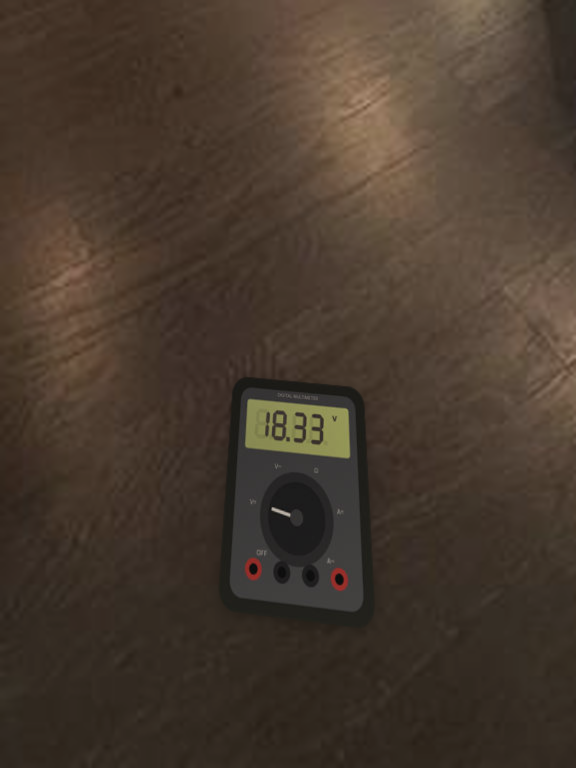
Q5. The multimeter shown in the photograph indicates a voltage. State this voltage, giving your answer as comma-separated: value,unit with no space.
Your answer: 18.33,V
